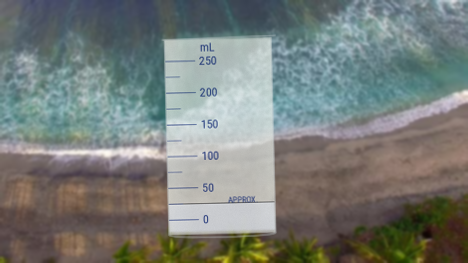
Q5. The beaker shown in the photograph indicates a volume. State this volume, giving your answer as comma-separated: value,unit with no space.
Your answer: 25,mL
